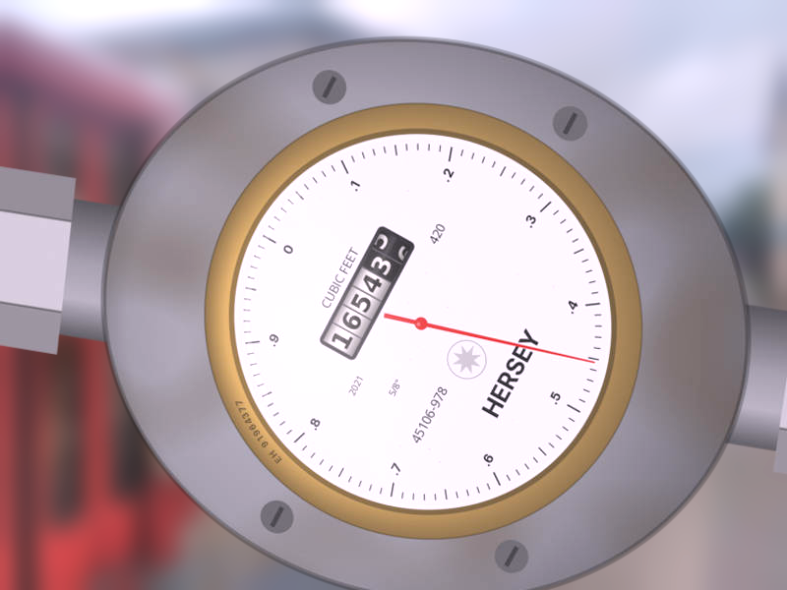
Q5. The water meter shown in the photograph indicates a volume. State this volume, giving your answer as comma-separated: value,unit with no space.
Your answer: 165435.45,ft³
